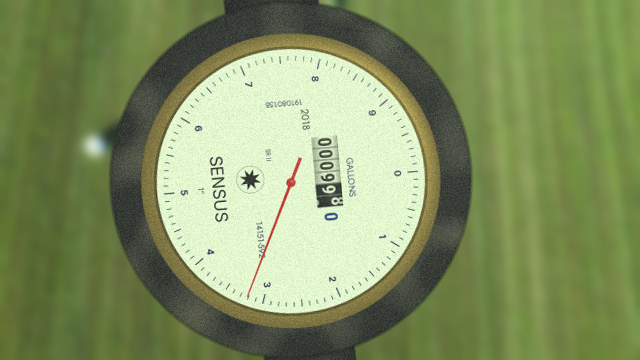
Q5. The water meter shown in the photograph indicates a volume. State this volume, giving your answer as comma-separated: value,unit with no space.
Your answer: 9983.2,gal
